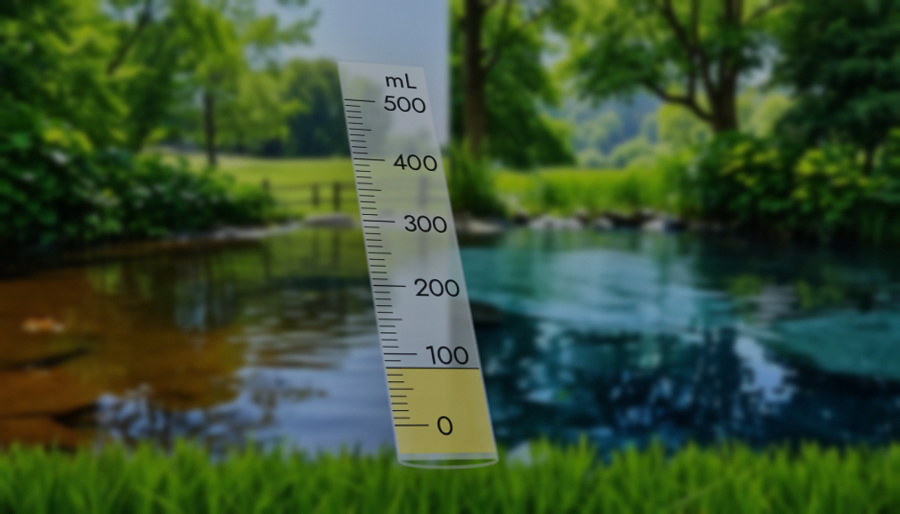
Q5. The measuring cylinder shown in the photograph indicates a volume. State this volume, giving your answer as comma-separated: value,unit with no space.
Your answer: 80,mL
